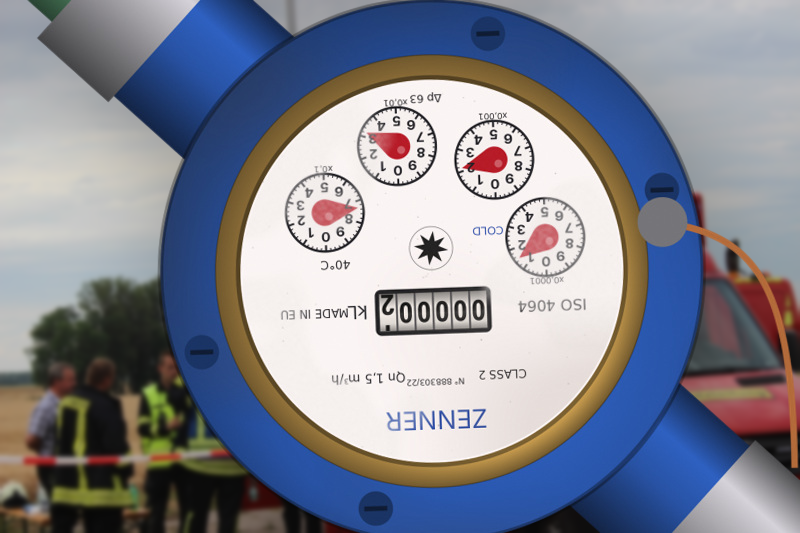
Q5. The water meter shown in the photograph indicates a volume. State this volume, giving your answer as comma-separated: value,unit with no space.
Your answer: 1.7321,kL
